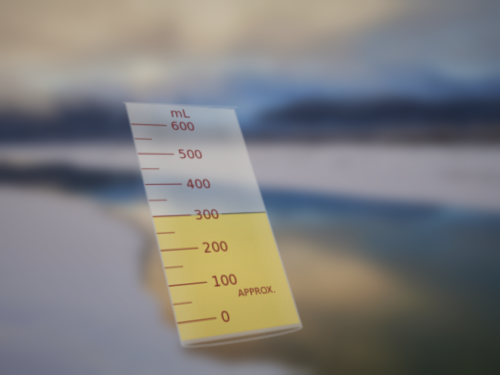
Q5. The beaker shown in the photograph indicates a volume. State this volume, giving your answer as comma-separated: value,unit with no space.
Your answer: 300,mL
